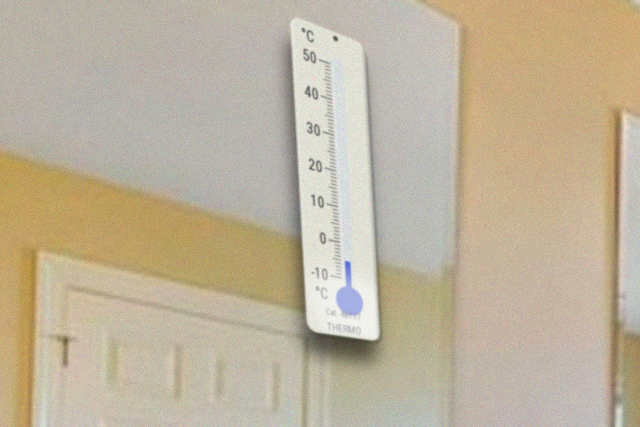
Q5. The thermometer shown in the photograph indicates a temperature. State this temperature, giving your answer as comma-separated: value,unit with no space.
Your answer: -5,°C
